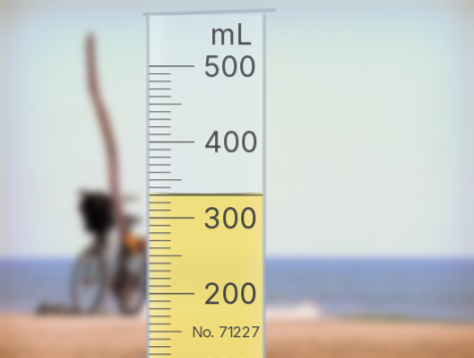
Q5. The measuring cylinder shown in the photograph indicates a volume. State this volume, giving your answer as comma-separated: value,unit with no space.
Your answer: 330,mL
